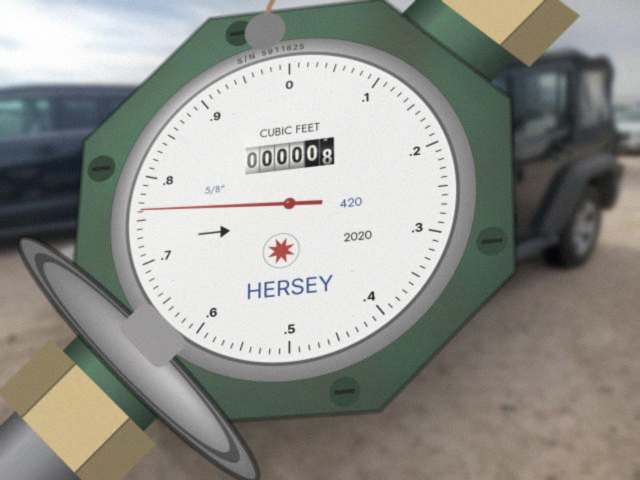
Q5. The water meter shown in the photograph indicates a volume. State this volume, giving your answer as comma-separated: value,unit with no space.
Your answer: 7.76,ft³
